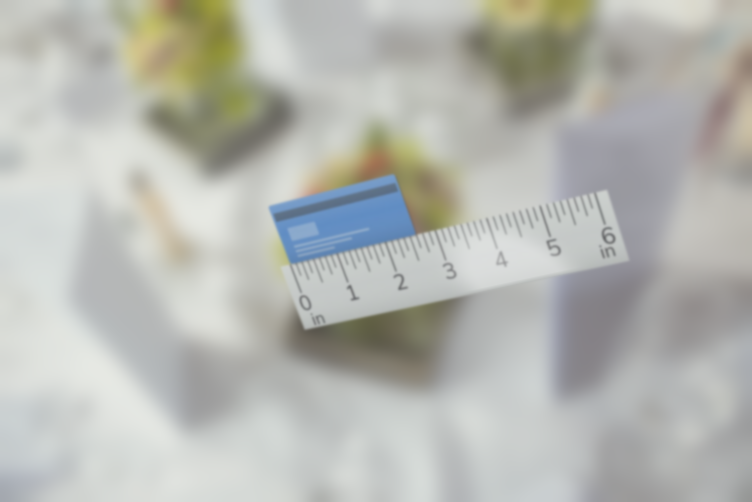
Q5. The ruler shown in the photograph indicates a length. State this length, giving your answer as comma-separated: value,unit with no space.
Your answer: 2.625,in
